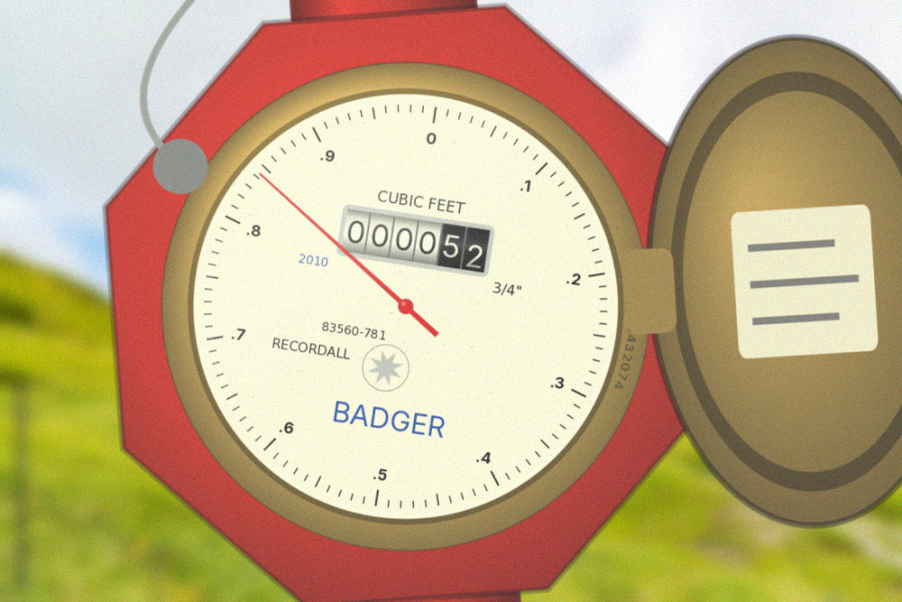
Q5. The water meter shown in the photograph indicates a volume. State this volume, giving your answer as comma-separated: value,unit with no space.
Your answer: 51.84,ft³
